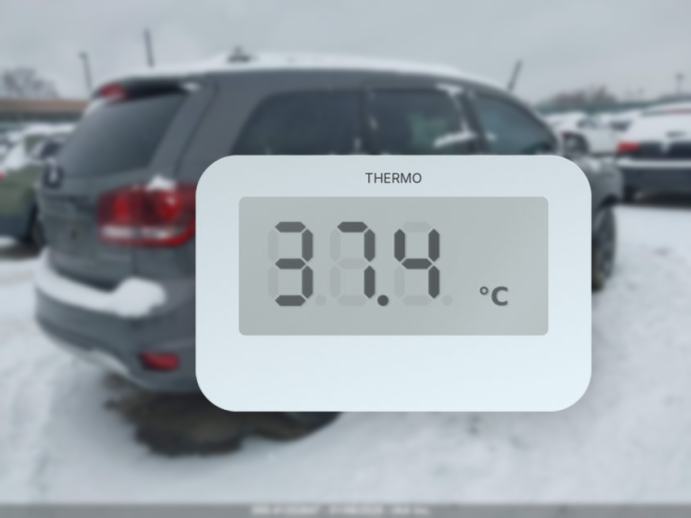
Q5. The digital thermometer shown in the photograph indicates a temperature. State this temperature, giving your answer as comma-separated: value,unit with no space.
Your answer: 37.4,°C
